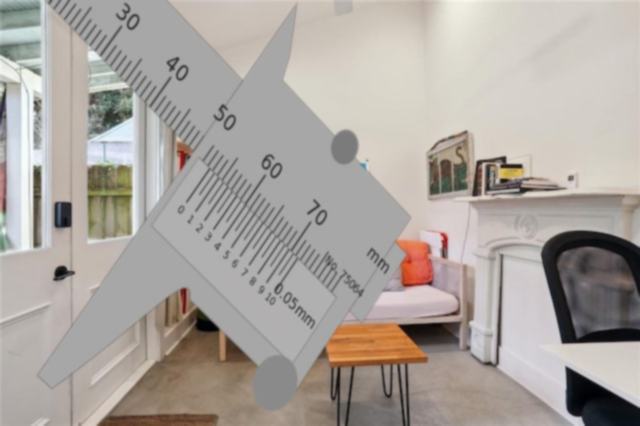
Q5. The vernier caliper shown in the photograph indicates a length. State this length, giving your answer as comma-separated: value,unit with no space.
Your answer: 52.5,mm
